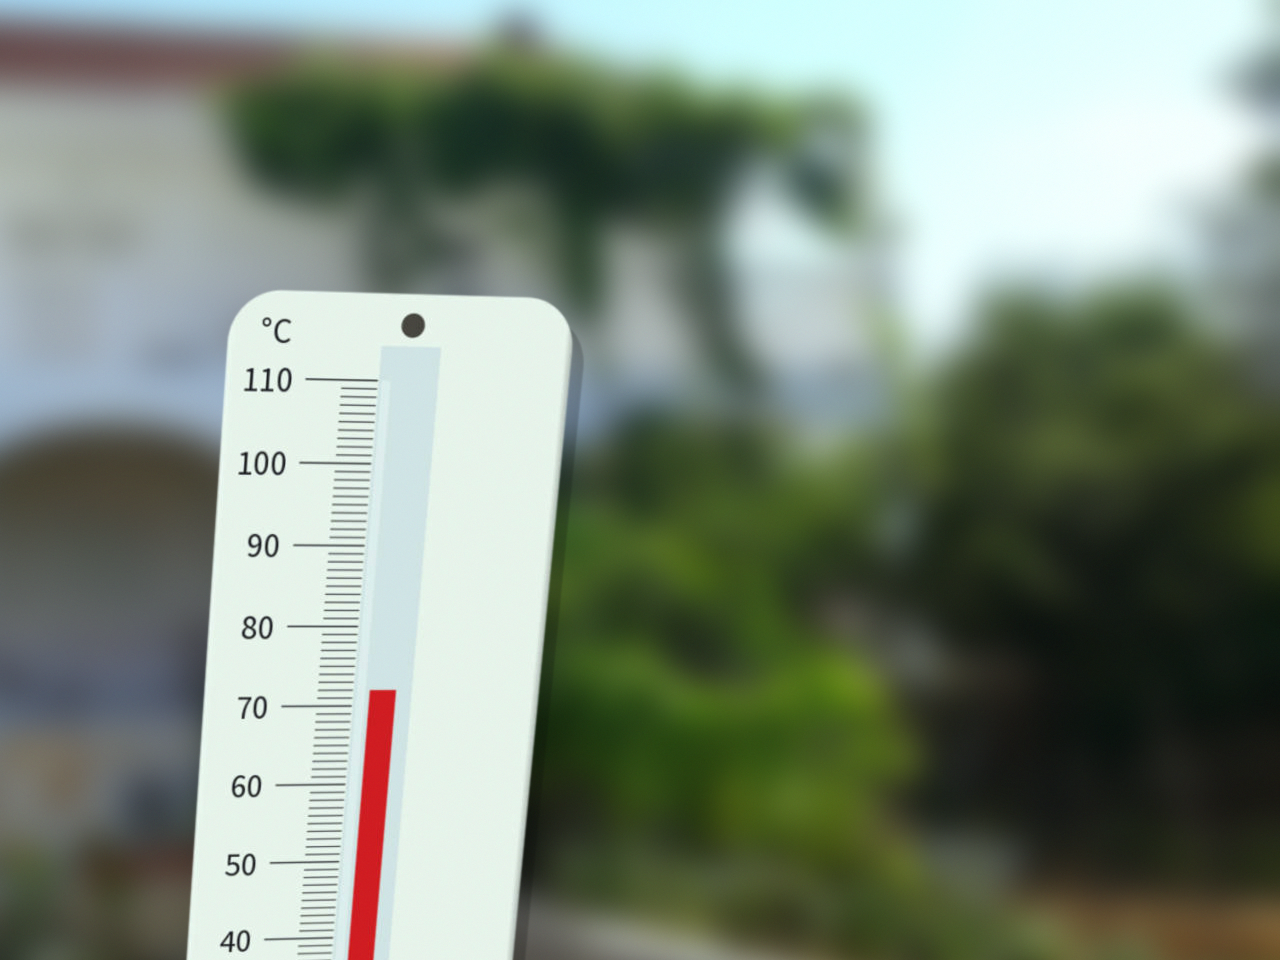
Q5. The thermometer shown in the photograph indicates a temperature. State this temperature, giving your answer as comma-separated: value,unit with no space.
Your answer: 72,°C
